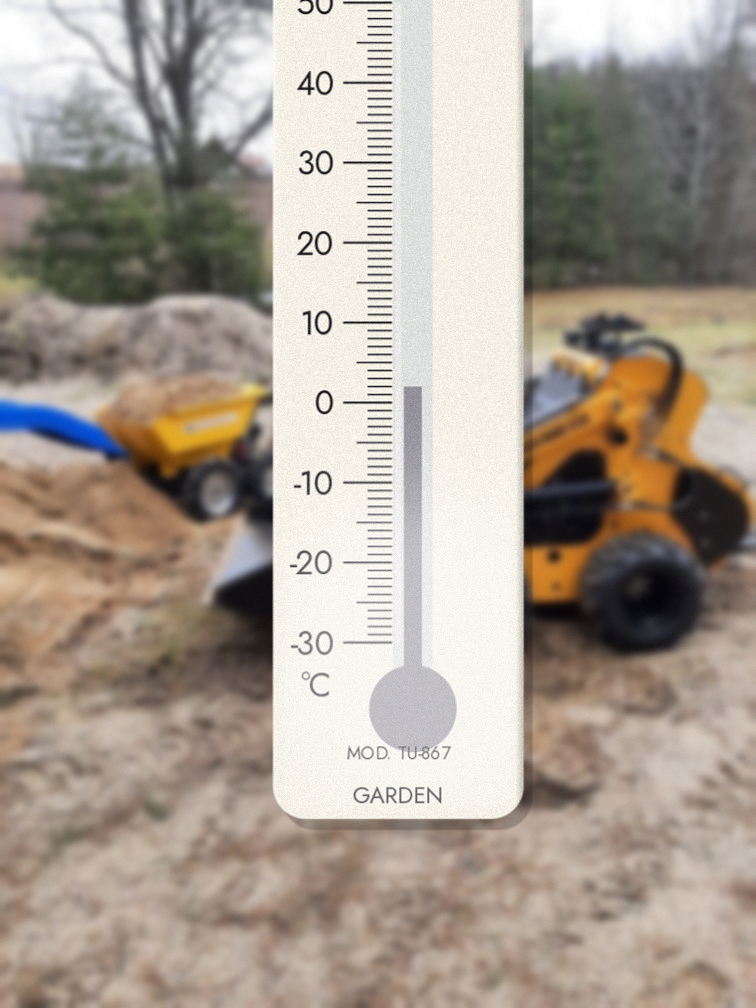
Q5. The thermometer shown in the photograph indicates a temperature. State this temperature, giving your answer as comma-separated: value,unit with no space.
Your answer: 2,°C
